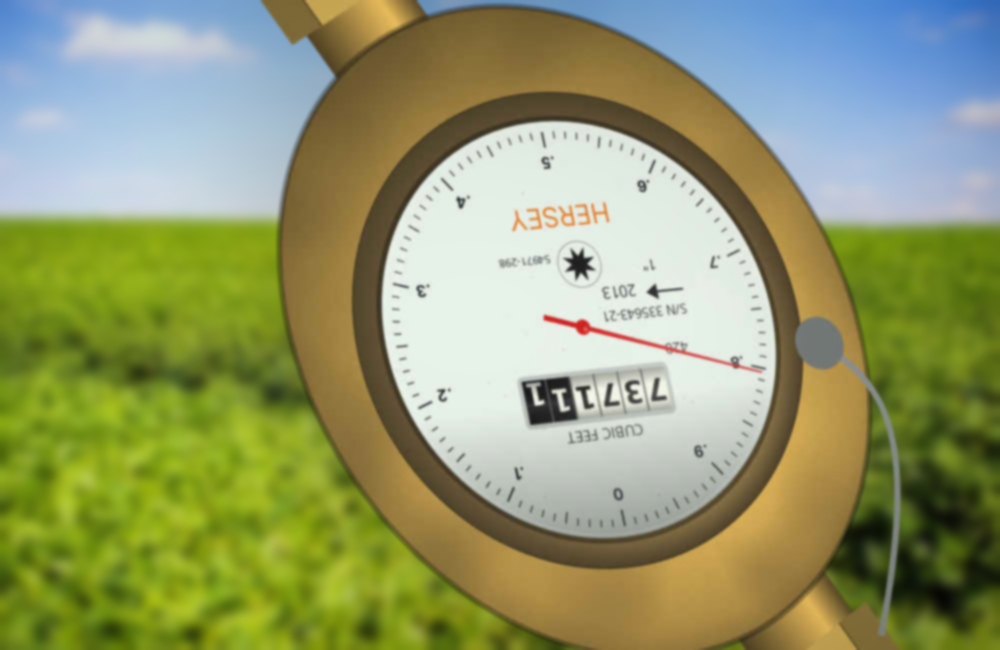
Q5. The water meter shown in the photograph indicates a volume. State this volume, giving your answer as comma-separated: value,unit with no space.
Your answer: 737110.80,ft³
